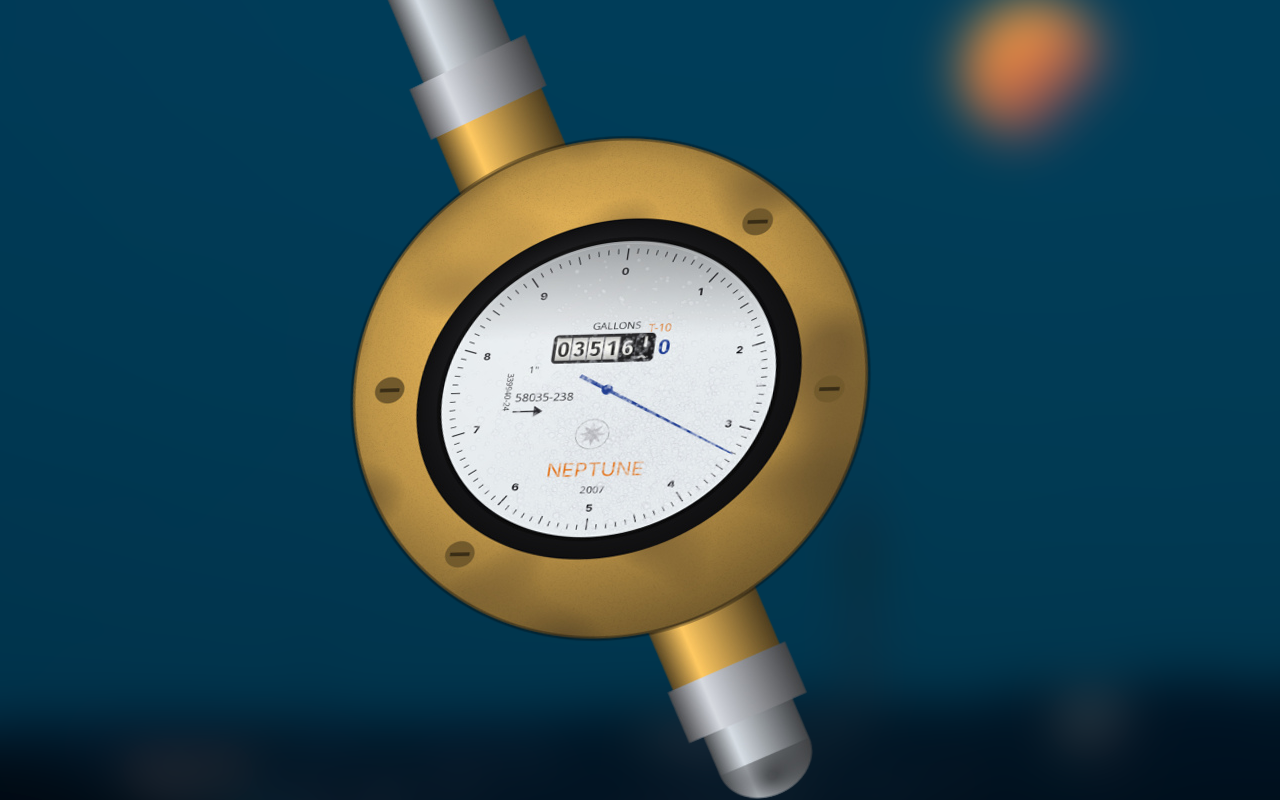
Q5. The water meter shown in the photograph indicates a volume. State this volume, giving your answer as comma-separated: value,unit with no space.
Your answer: 351613.3,gal
